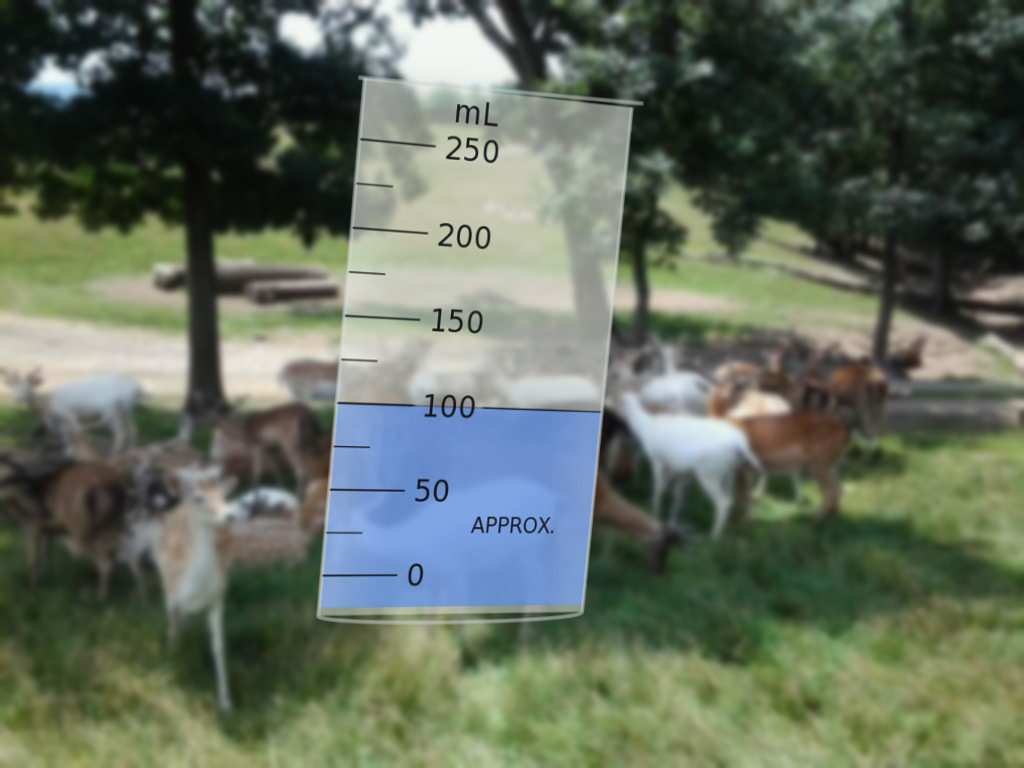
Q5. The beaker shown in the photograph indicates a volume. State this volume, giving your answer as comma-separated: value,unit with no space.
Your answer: 100,mL
